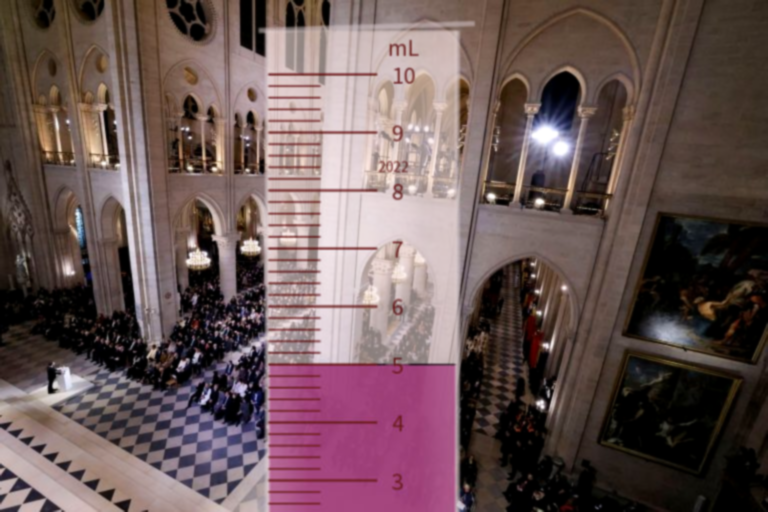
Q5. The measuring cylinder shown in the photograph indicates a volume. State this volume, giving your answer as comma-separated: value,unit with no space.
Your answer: 5,mL
